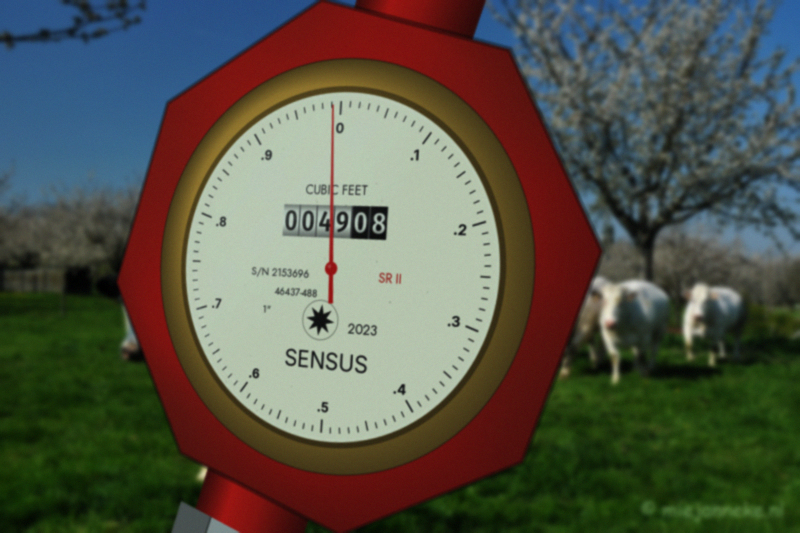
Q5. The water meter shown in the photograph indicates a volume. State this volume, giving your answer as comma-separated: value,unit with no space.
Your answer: 4907.99,ft³
